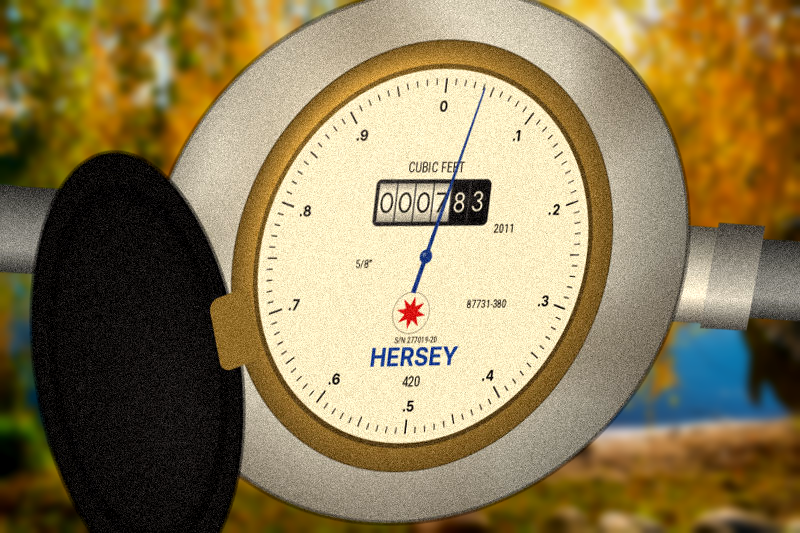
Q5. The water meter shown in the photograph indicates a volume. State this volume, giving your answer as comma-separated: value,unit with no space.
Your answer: 783.04,ft³
